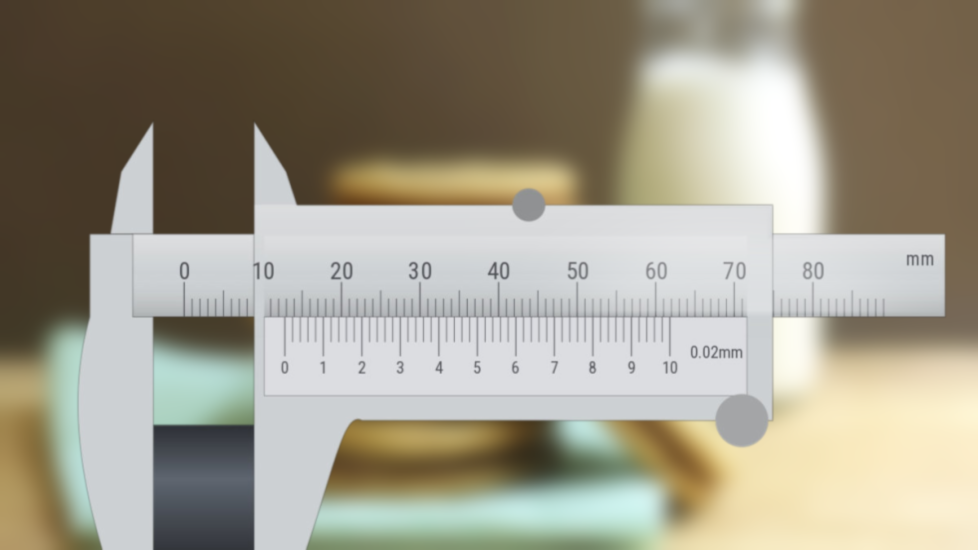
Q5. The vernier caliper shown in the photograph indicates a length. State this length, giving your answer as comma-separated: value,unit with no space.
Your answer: 12.8,mm
